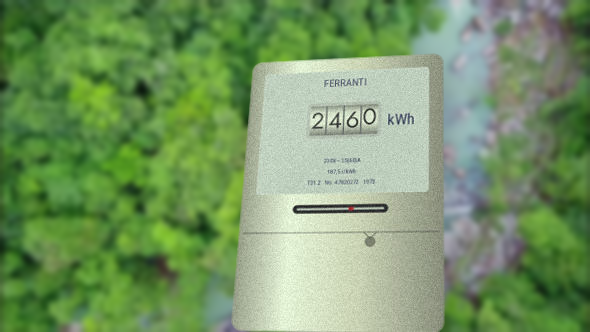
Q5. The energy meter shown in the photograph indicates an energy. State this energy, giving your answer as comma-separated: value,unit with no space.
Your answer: 2460,kWh
